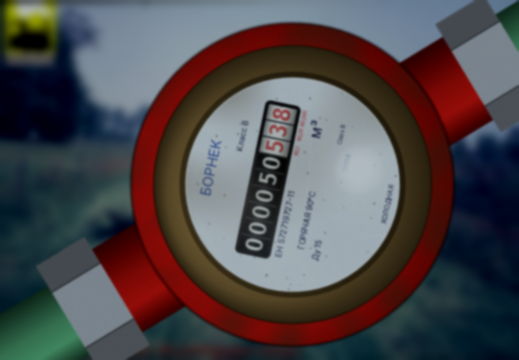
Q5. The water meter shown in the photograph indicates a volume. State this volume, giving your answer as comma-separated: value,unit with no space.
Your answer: 50.538,m³
